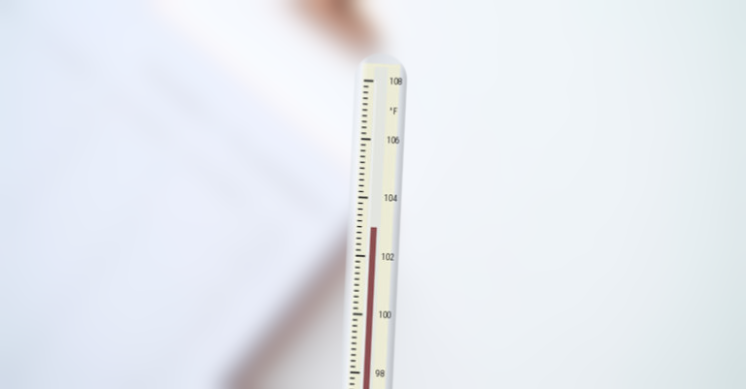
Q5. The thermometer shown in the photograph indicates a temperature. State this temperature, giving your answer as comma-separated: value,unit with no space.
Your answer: 103,°F
